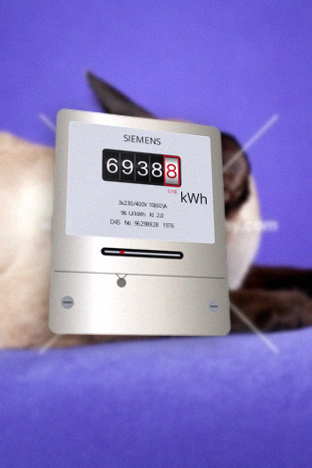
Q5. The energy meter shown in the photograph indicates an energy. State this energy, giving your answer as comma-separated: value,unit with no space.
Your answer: 6938.8,kWh
